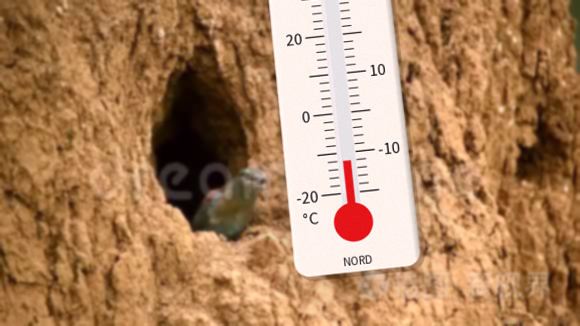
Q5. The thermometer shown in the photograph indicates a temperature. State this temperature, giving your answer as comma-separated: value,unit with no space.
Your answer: -12,°C
